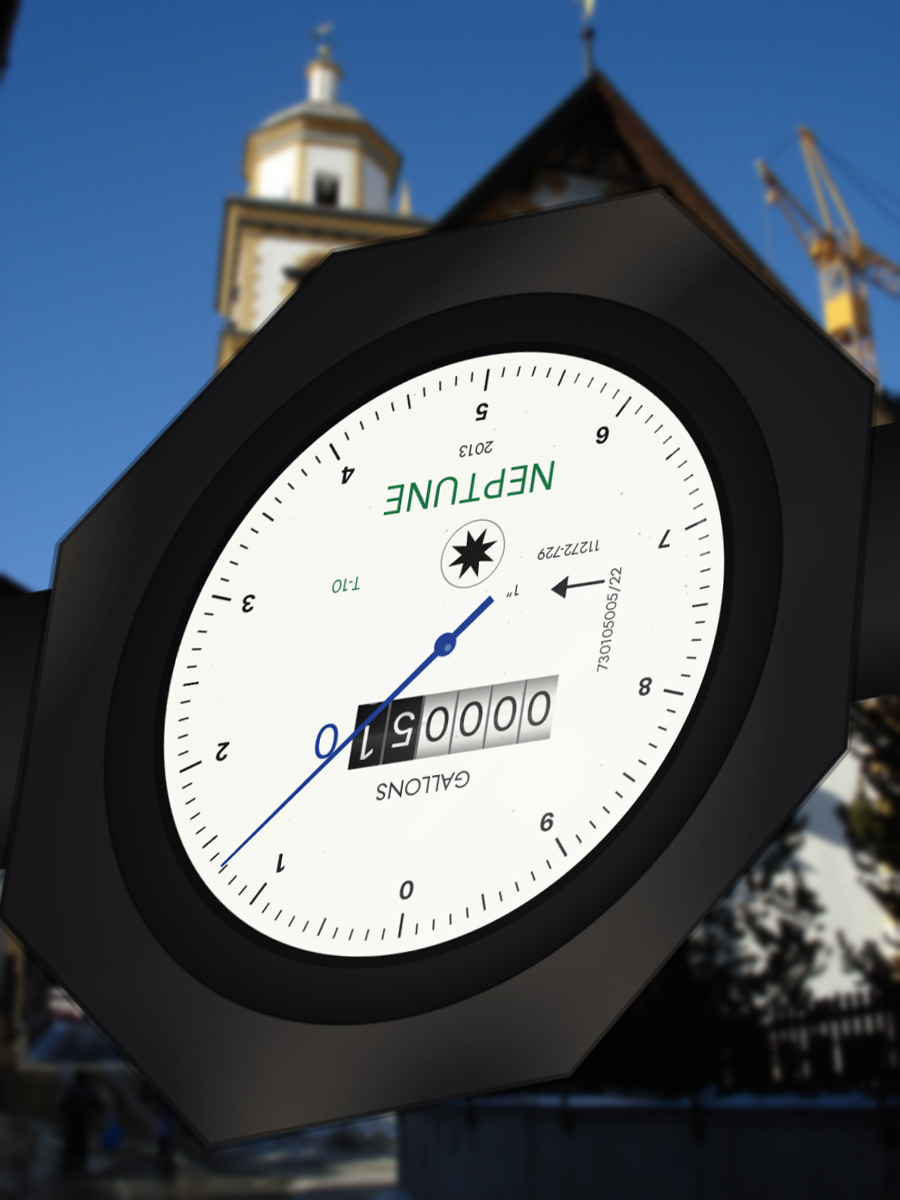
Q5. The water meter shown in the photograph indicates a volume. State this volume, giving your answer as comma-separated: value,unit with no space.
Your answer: 511.3,gal
